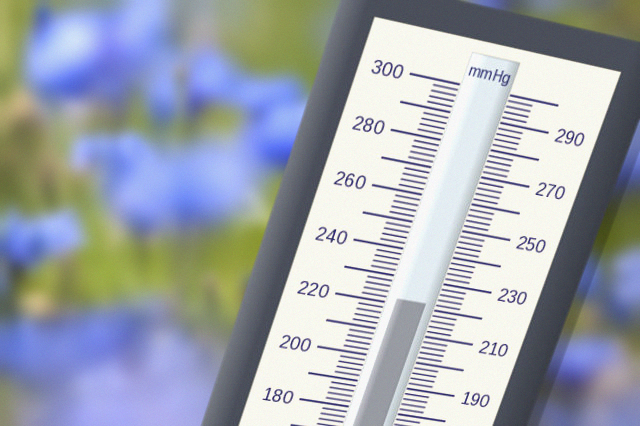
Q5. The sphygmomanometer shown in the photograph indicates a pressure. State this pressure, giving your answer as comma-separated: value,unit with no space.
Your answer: 222,mmHg
